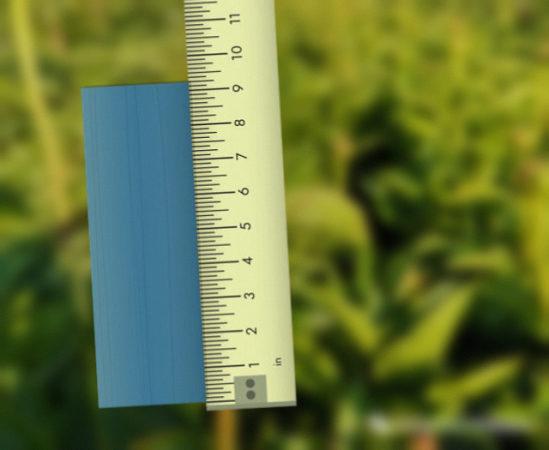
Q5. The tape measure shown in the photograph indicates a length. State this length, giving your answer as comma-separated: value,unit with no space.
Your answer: 9.25,in
